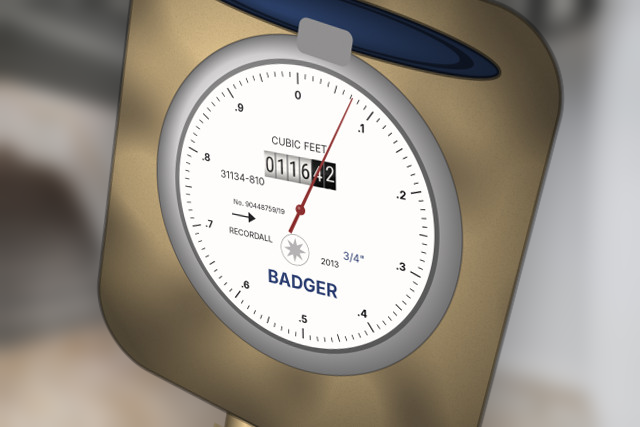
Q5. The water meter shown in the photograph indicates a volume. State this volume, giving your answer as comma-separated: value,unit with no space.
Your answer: 11642.07,ft³
